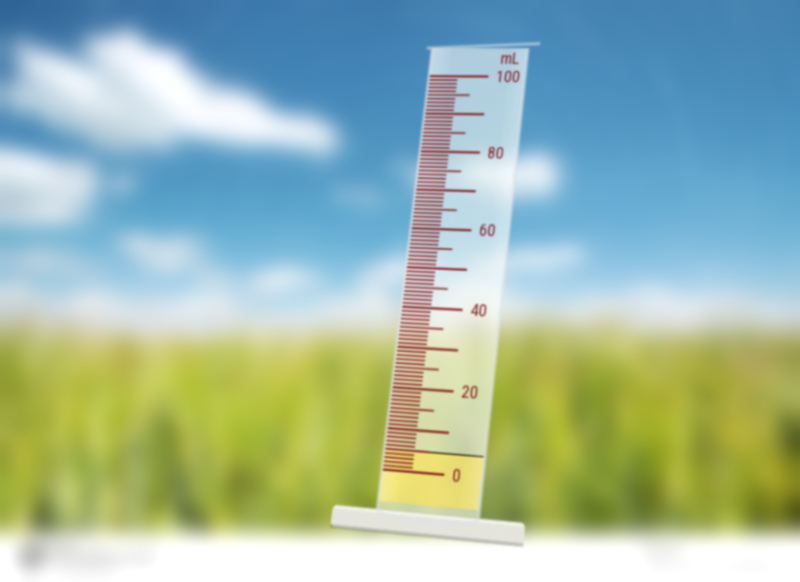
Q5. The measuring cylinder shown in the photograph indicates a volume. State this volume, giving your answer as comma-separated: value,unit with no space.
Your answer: 5,mL
